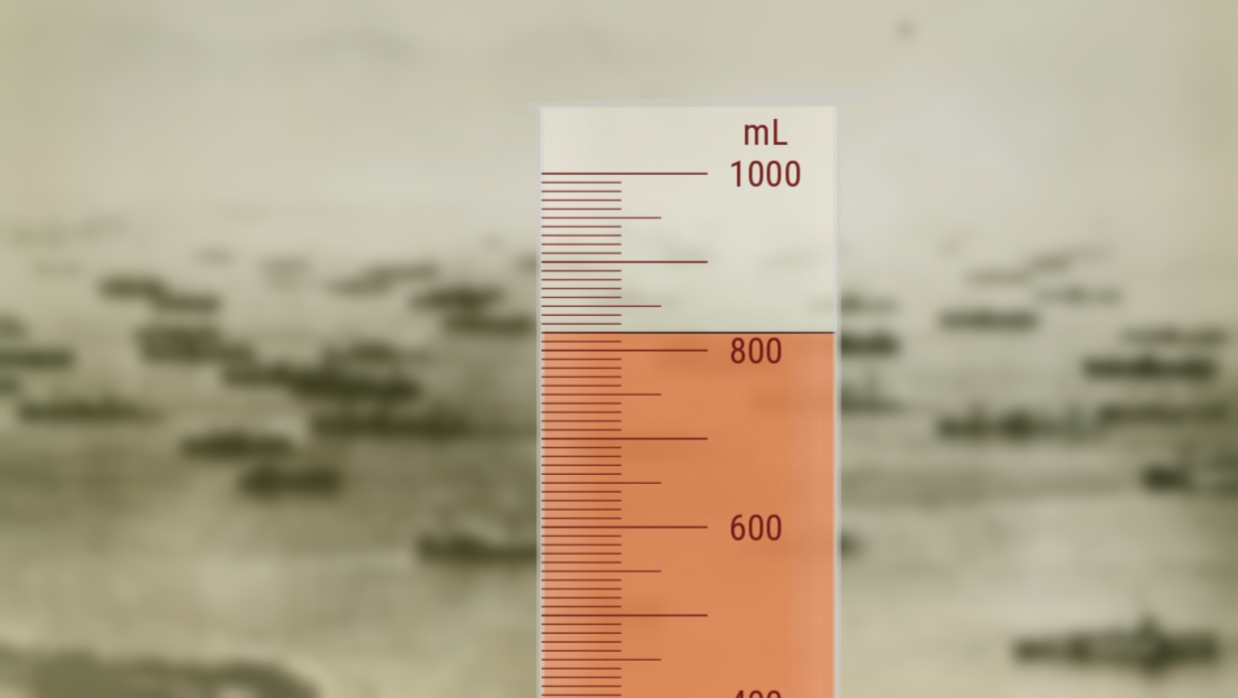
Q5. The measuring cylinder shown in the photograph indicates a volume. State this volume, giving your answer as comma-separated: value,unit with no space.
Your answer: 820,mL
